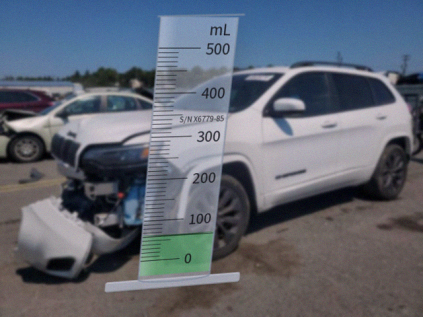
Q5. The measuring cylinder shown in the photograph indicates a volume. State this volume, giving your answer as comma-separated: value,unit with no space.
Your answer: 60,mL
